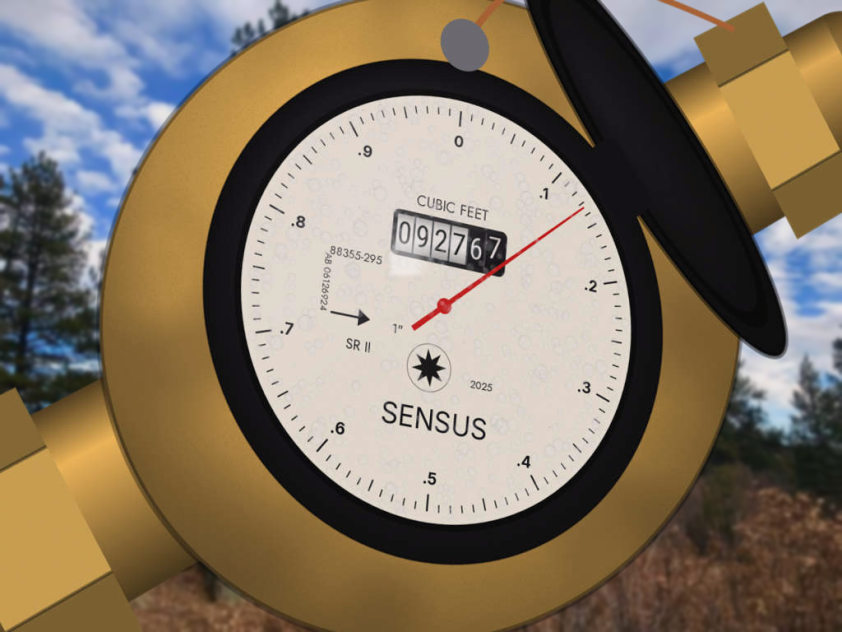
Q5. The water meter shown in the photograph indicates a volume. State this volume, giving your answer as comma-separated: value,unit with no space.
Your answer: 92767.13,ft³
